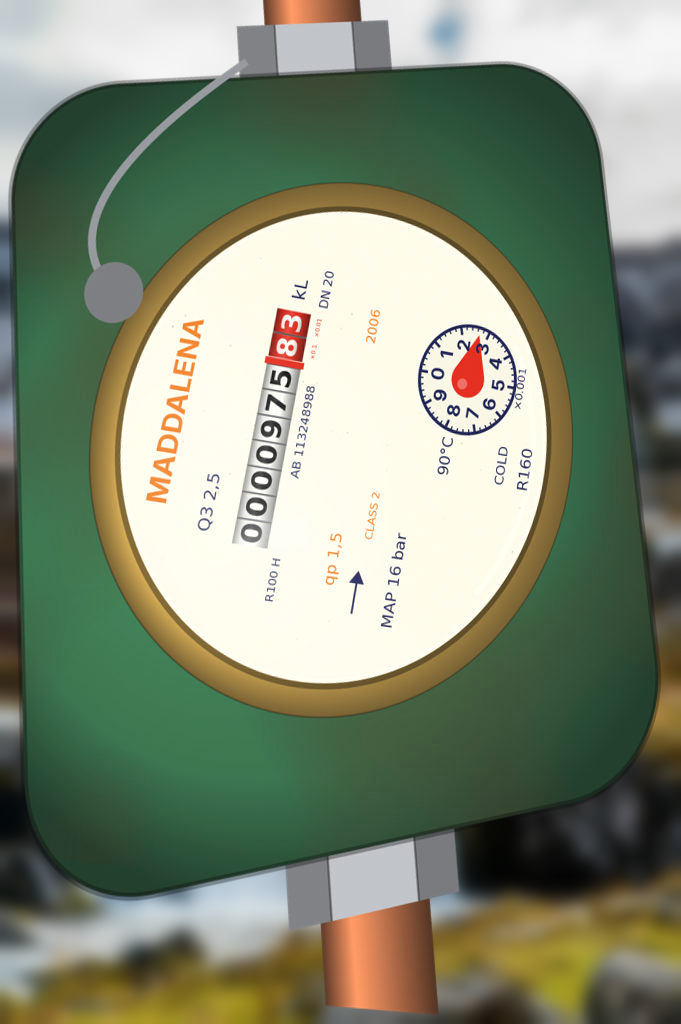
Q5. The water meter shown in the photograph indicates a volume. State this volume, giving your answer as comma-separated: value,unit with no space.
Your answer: 975.832,kL
